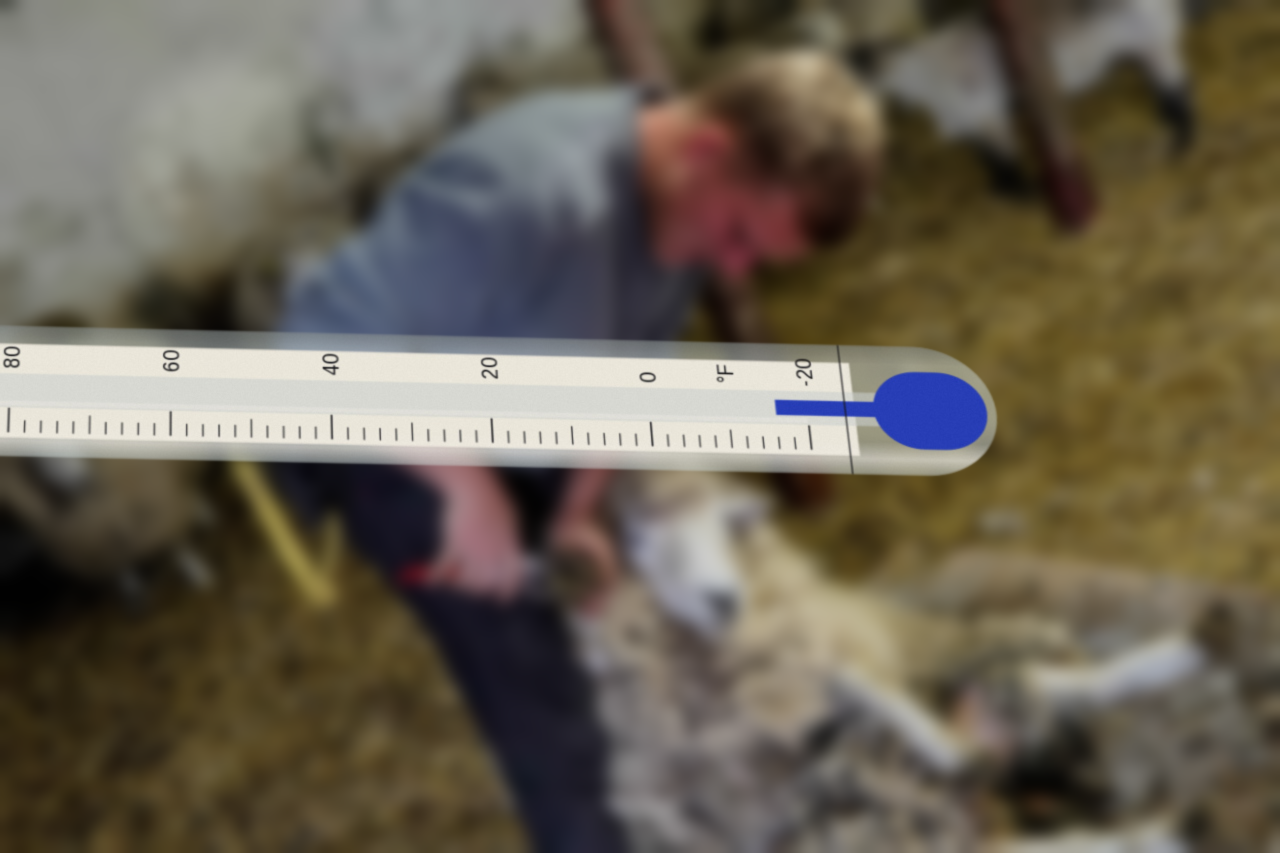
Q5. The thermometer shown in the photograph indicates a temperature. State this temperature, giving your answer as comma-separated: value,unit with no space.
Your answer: -16,°F
